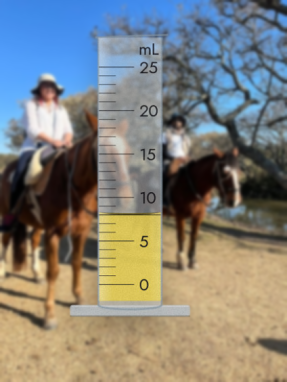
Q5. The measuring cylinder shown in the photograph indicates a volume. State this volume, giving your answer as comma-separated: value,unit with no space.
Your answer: 8,mL
